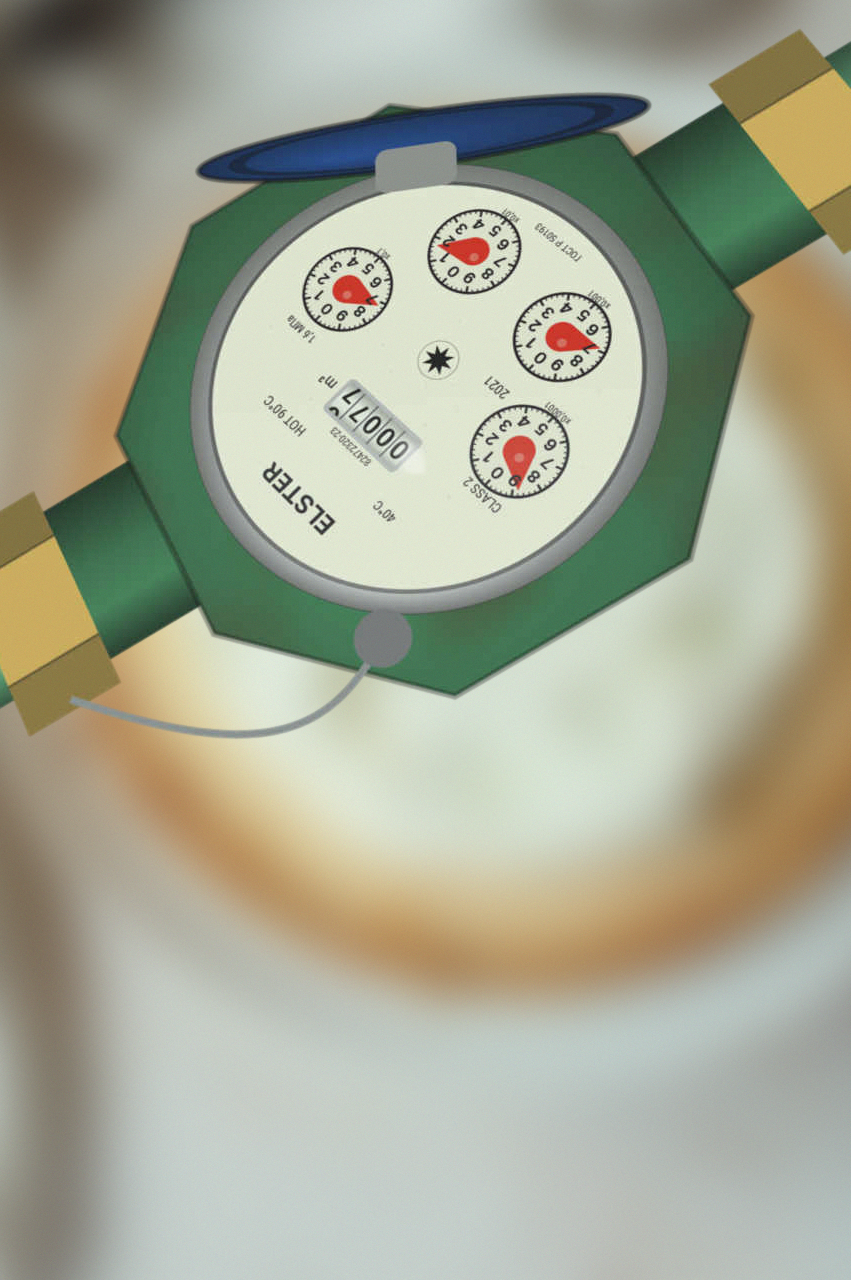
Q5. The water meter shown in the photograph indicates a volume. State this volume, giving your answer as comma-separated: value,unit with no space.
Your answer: 76.7168,m³
